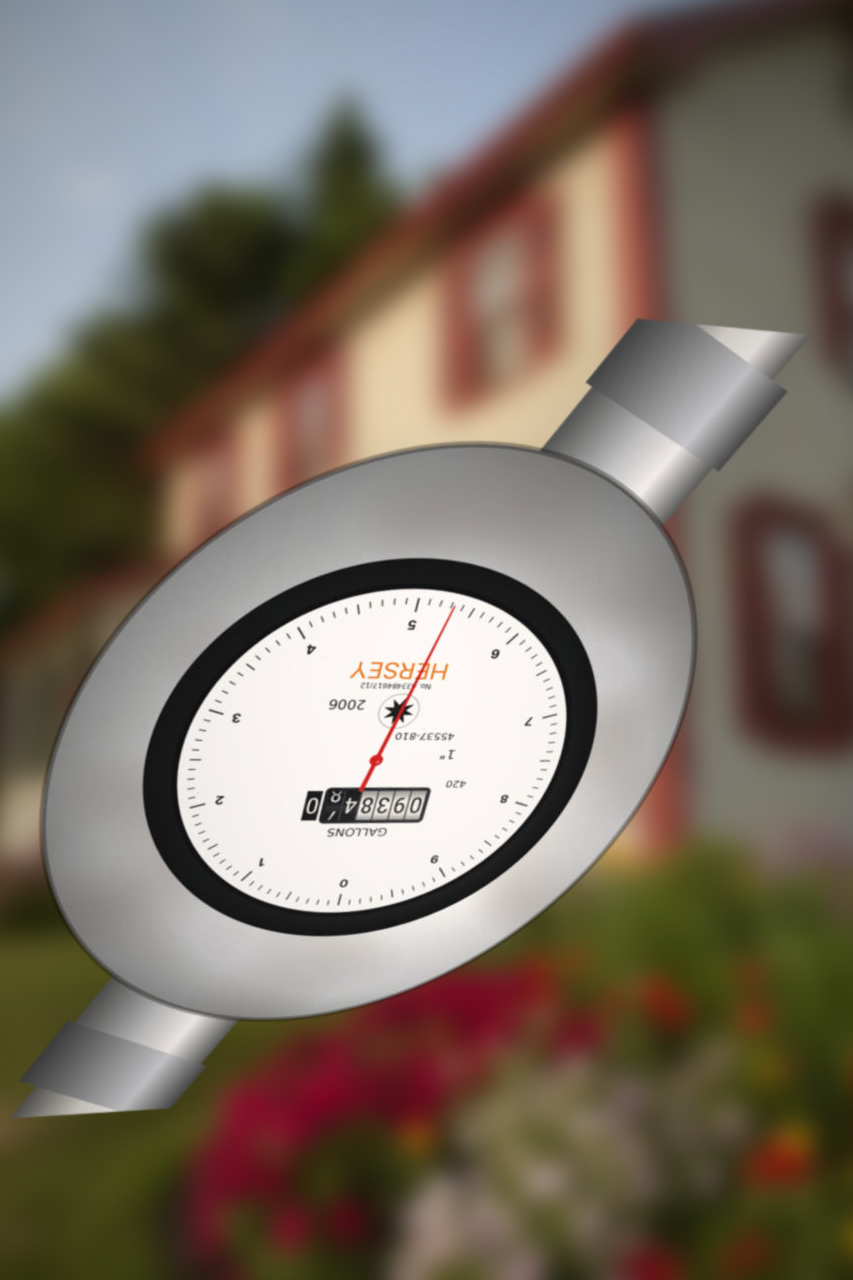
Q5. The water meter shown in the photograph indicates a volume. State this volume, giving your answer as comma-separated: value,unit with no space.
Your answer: 938475.3,gal
